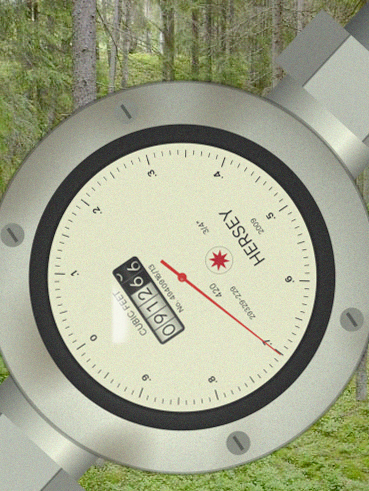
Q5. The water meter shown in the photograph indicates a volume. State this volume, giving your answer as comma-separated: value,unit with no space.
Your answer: 91265.70,ft³
